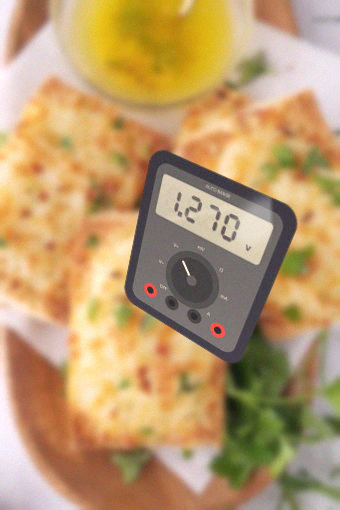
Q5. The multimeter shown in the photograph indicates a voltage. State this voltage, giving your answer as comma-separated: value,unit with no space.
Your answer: 1.270,V
